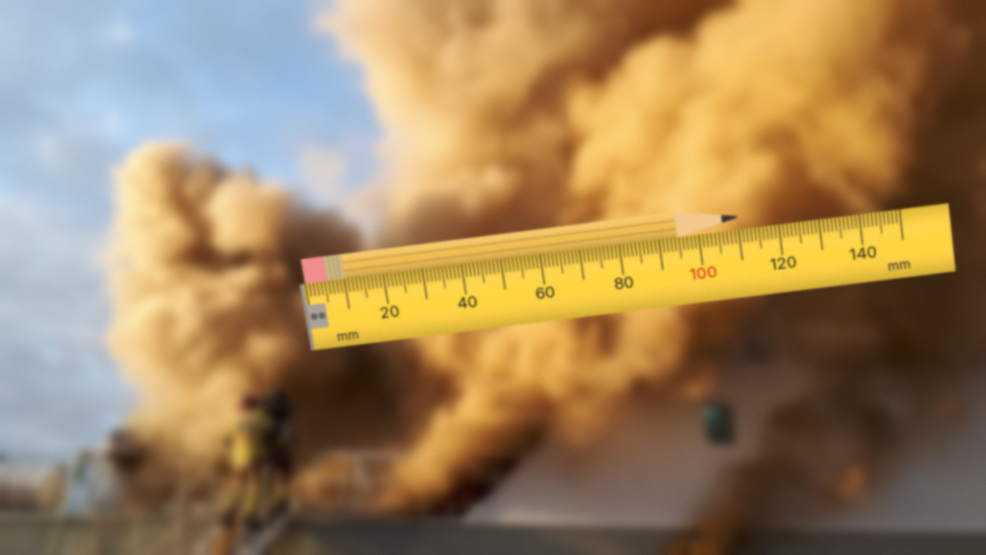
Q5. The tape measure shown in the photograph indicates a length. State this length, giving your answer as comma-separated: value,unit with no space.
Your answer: 110,mm
